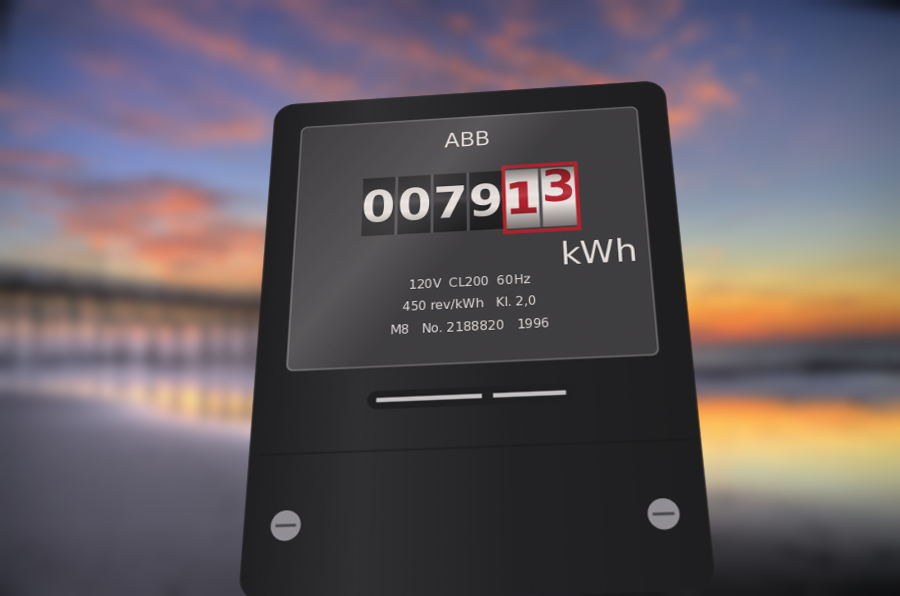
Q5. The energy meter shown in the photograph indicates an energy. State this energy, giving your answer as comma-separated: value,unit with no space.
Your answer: 79.13,kWh
